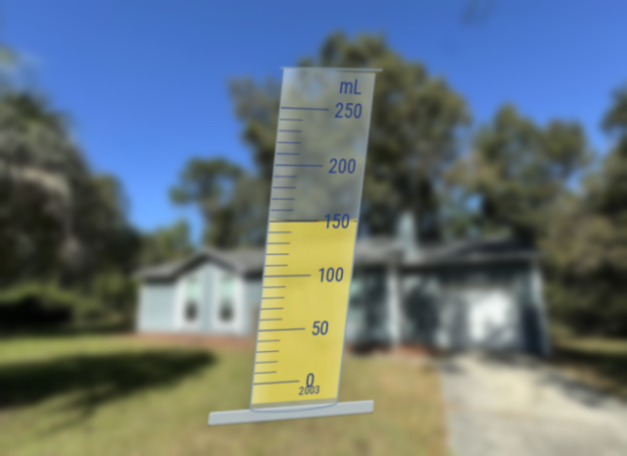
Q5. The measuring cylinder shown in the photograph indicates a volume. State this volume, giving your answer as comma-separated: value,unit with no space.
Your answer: 150,mL
